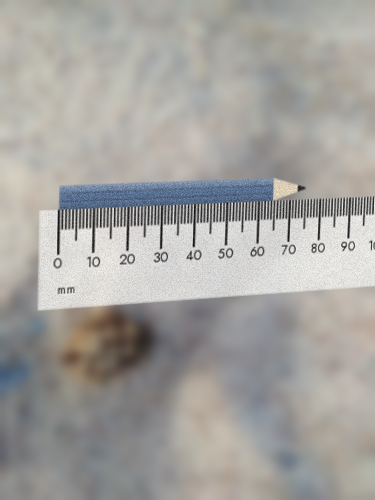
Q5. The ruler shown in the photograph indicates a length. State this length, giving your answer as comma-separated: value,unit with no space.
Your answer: 75,mm
